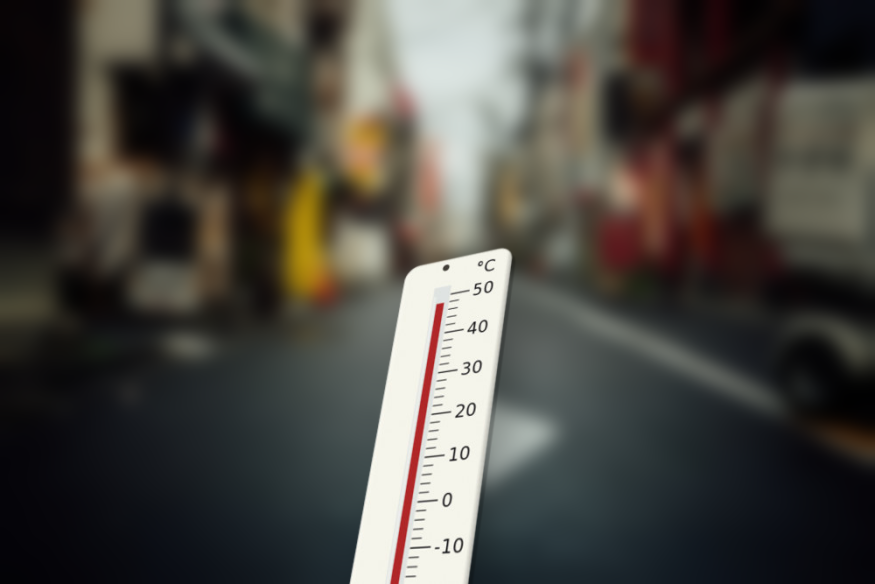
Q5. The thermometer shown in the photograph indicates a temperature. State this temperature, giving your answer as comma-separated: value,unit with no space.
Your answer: 48,°C
